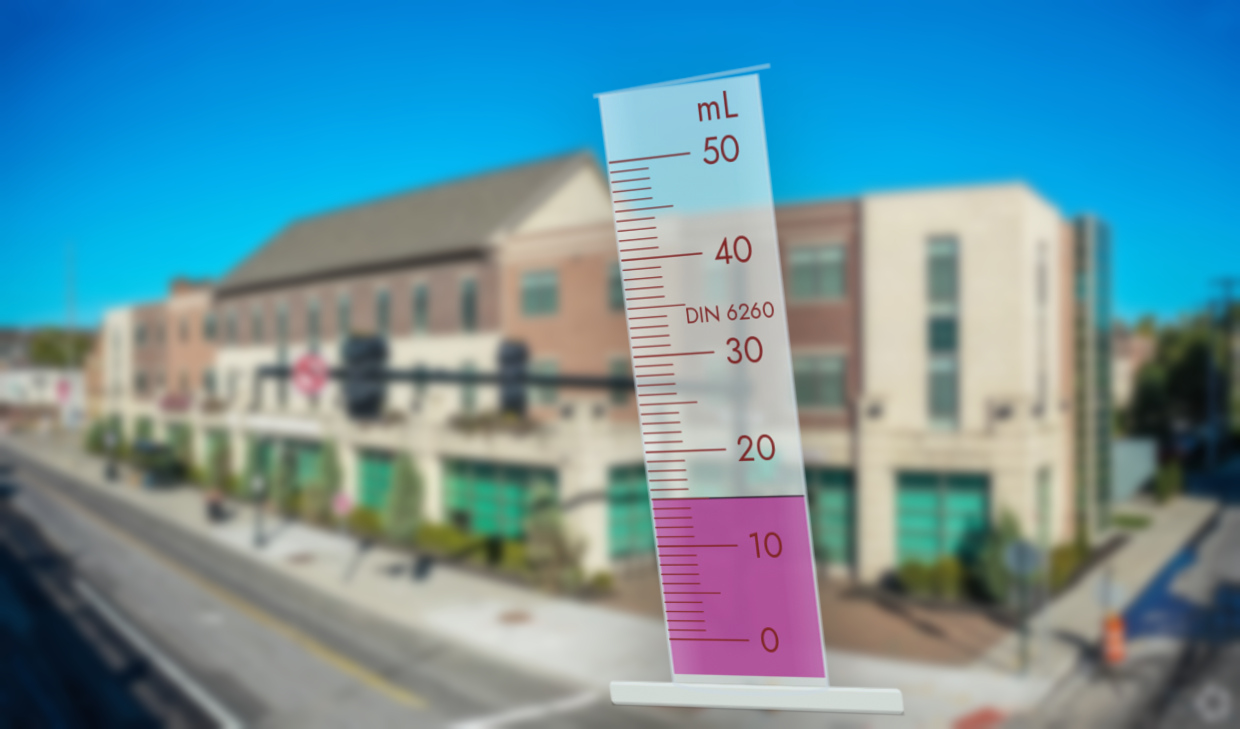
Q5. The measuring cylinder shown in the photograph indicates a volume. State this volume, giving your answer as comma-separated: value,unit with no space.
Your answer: 15,mL
